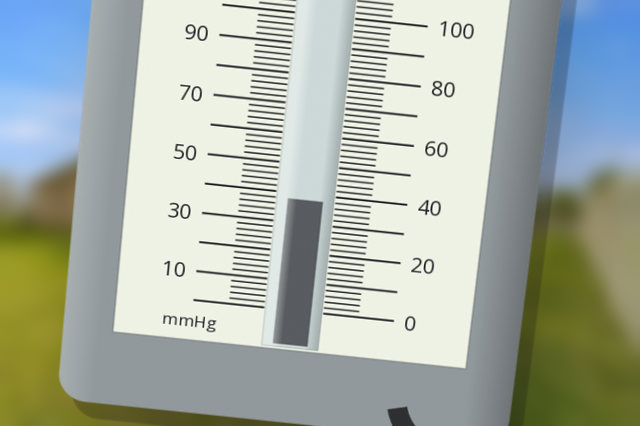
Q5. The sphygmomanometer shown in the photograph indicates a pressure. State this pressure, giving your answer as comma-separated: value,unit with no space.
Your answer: 38,mmHg
